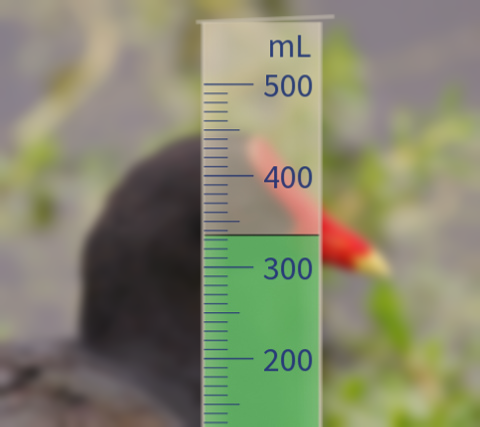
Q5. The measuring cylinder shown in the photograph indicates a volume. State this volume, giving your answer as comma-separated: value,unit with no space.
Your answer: 335,mL
